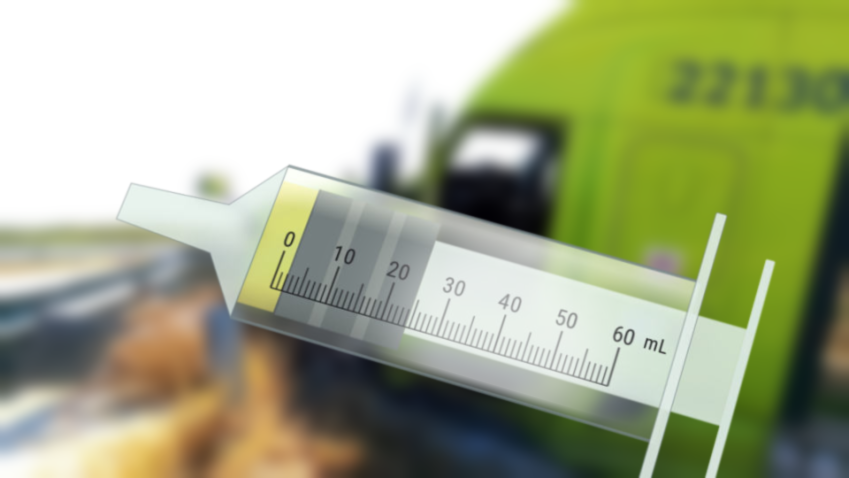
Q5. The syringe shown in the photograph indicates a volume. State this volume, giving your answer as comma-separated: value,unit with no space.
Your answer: 2,mL
